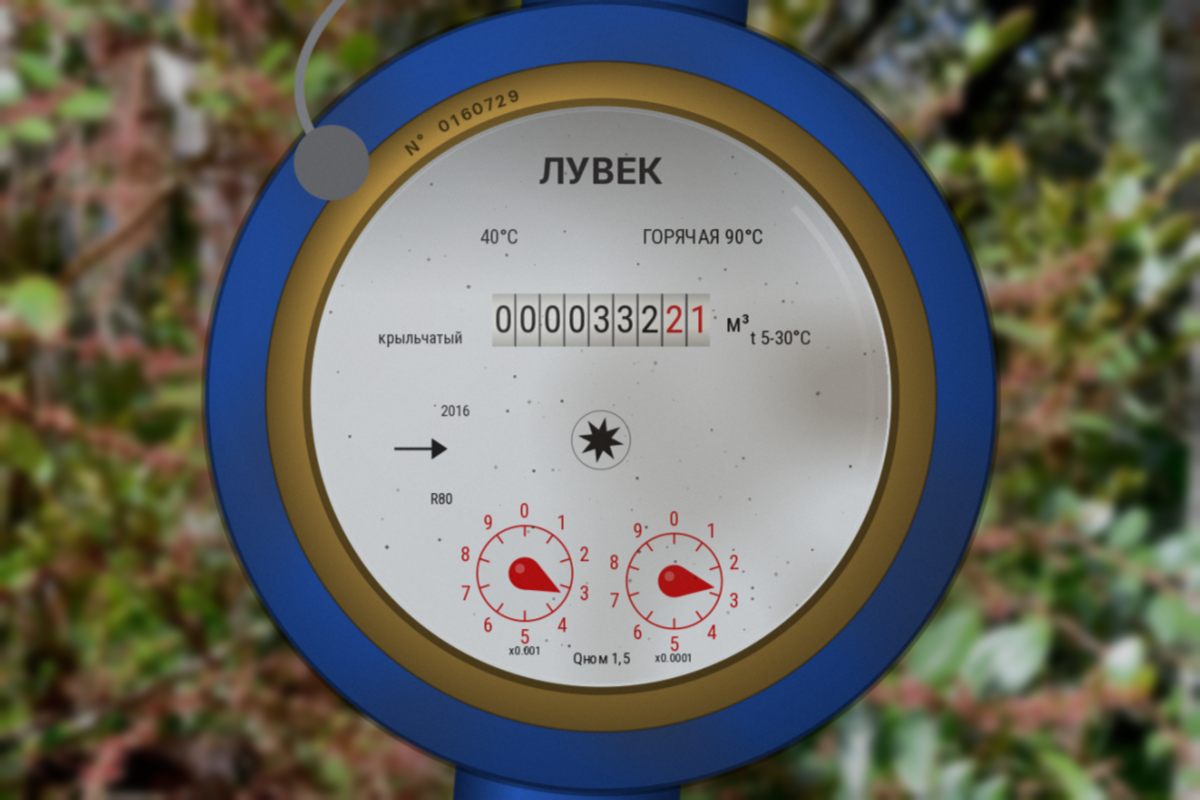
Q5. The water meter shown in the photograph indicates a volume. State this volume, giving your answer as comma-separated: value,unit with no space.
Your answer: 332.2132,m³
